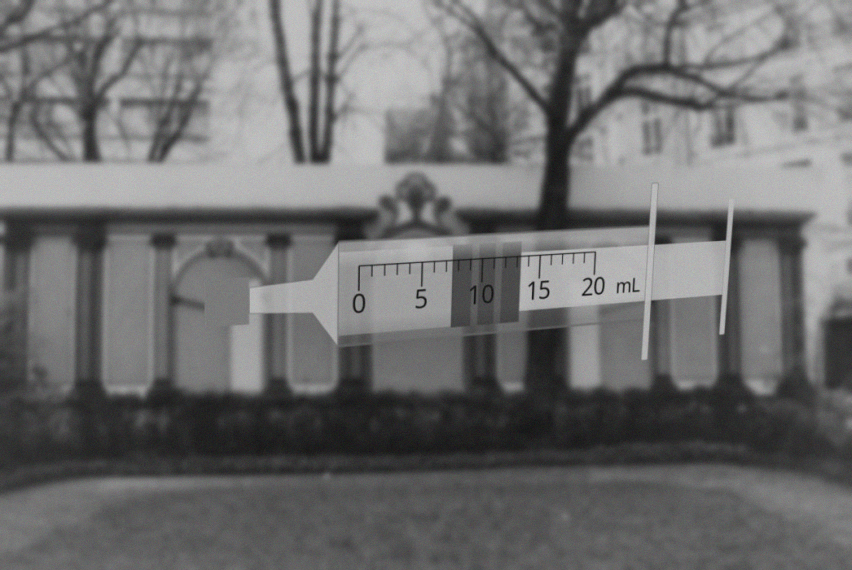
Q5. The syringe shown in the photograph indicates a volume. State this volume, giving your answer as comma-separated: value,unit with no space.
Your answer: 7.5,mL
